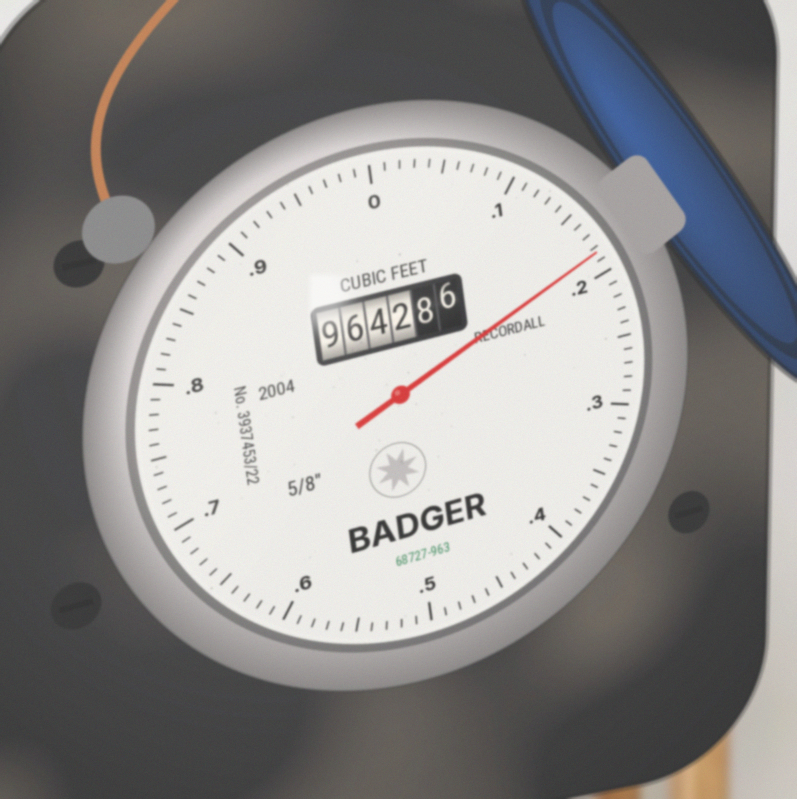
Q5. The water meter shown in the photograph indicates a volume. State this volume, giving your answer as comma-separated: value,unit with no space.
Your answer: 964286.18,ft³
